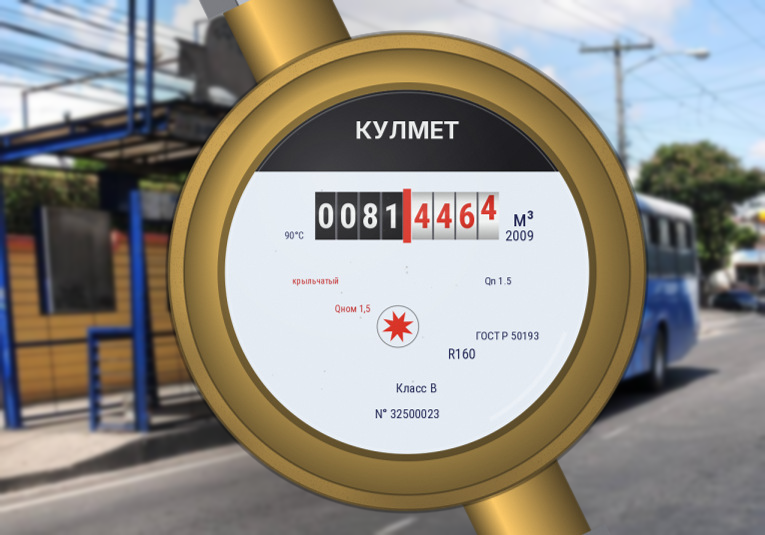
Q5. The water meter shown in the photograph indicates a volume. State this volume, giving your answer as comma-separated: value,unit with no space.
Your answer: 81.4464,m³
